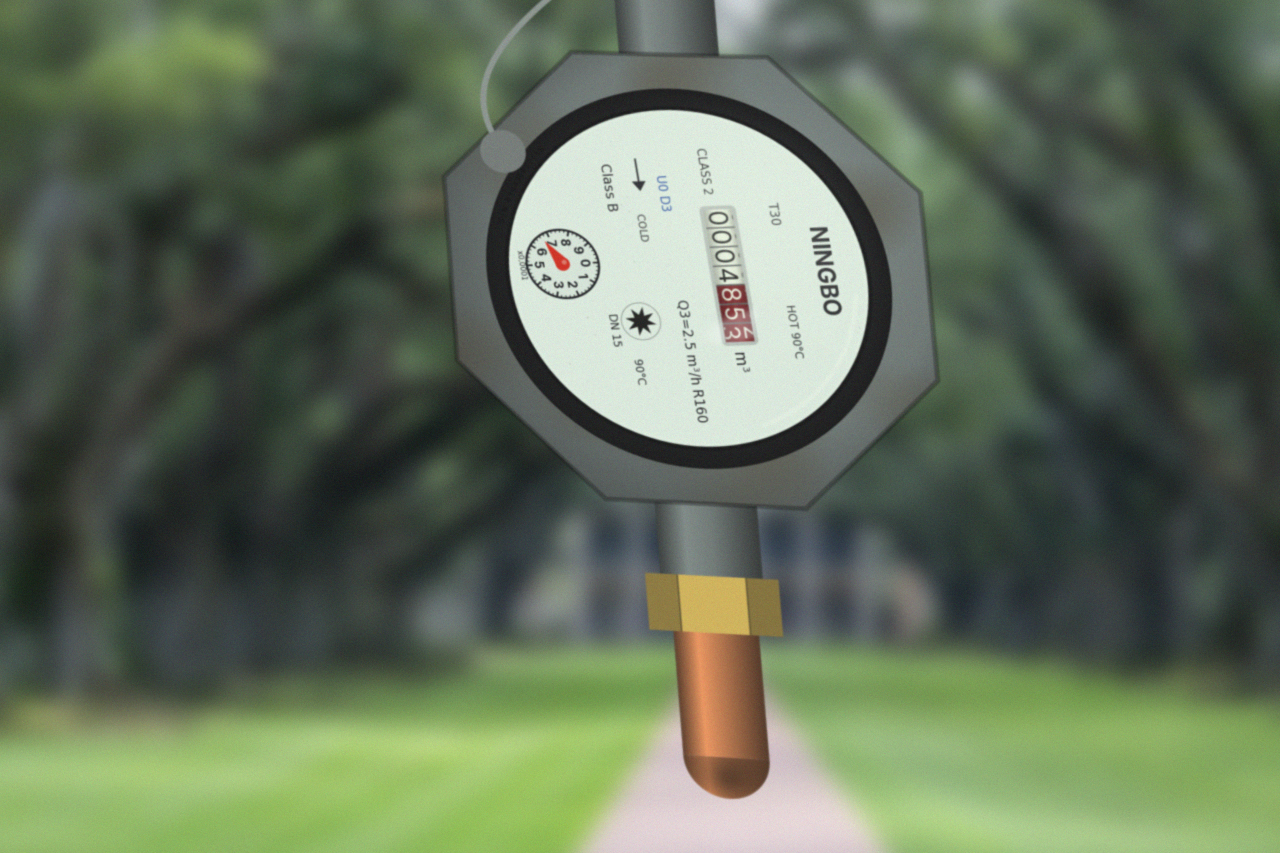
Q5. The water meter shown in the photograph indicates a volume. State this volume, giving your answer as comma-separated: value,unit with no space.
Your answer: 4.8526,m³
